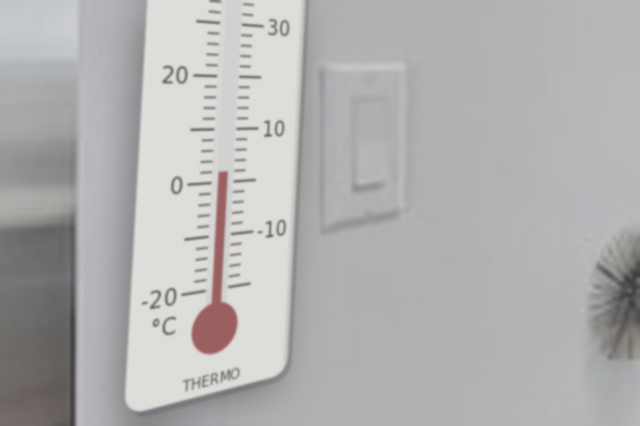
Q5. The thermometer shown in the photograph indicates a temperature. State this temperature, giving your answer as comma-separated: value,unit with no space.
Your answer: 2,°C
